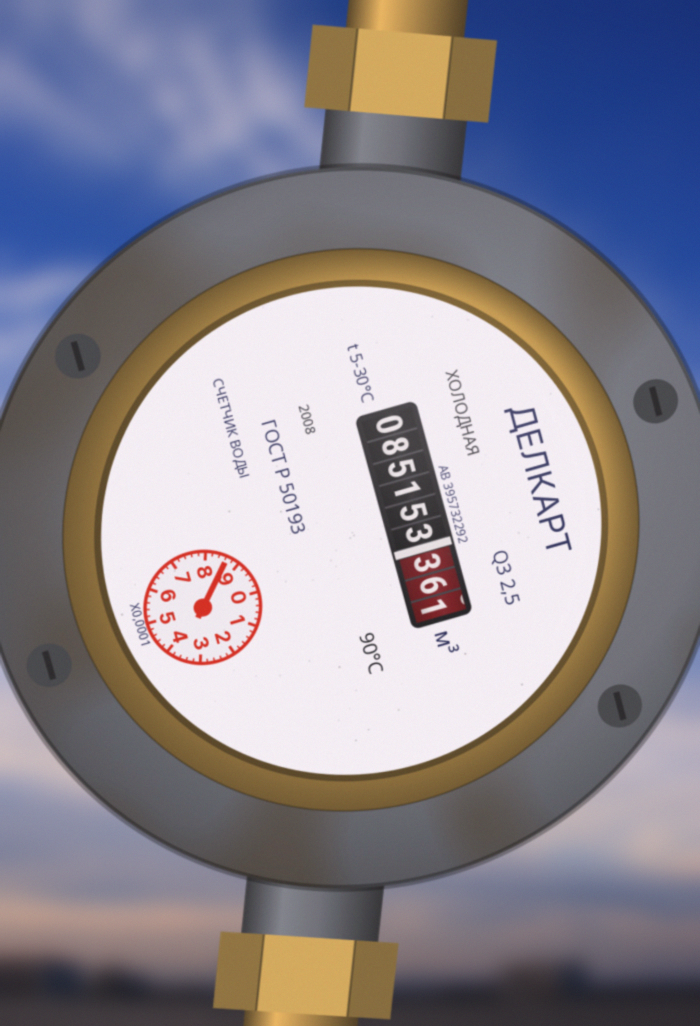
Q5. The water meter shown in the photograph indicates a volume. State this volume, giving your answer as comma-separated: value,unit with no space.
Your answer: 85153.3608,m³
